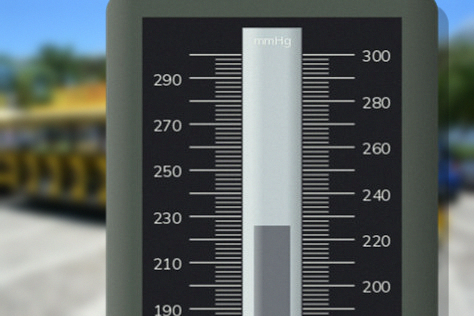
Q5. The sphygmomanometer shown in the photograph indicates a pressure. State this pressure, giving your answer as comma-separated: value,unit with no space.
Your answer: 226,mmHg
